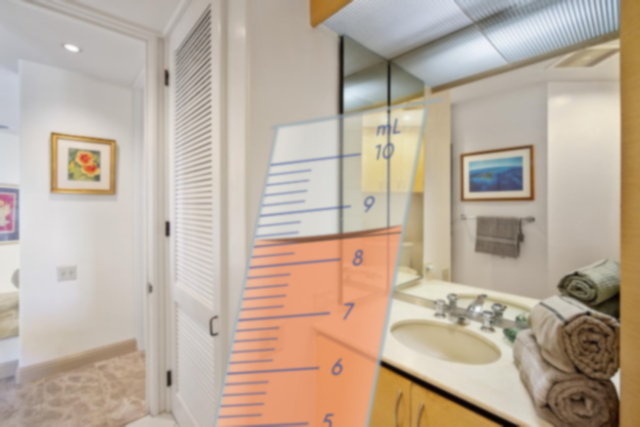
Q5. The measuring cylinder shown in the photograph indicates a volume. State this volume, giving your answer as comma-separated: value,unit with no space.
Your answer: 8.4,mL
